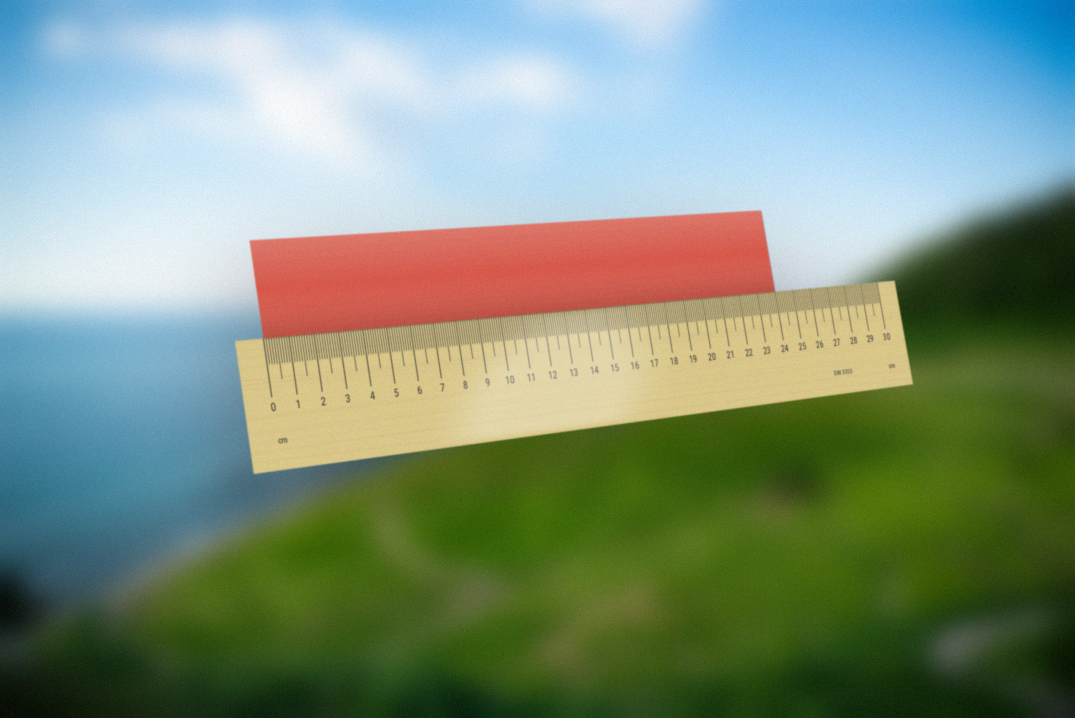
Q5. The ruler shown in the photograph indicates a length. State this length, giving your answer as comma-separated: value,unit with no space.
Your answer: 24,cm
